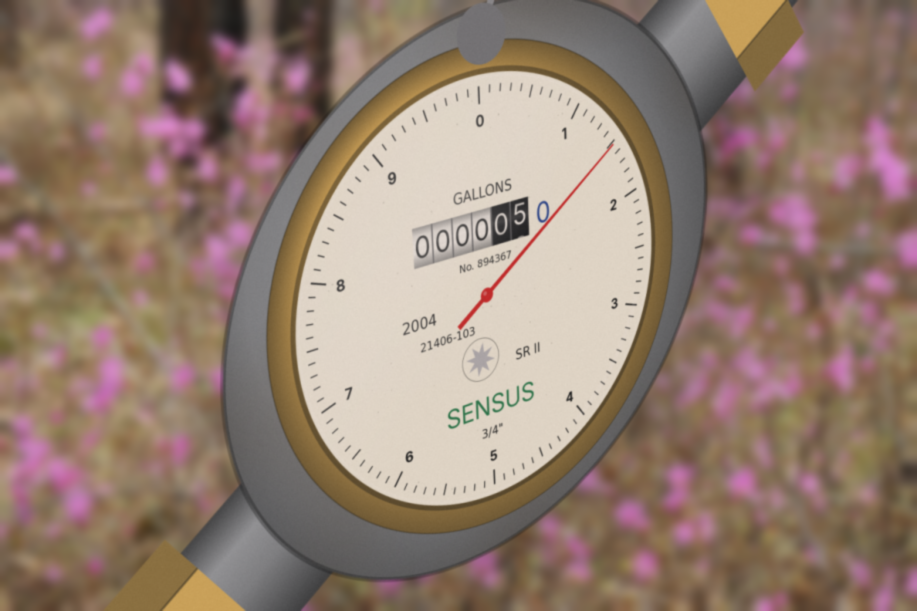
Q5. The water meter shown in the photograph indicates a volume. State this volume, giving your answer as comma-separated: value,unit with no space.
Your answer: 51.5,gal
